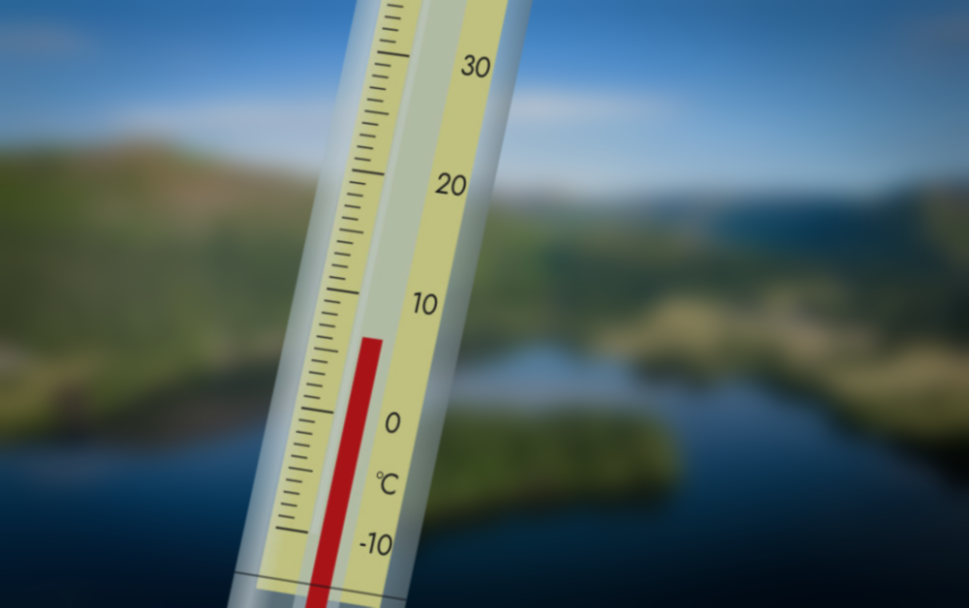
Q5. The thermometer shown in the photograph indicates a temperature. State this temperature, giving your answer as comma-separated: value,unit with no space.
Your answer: 6.5,°C
